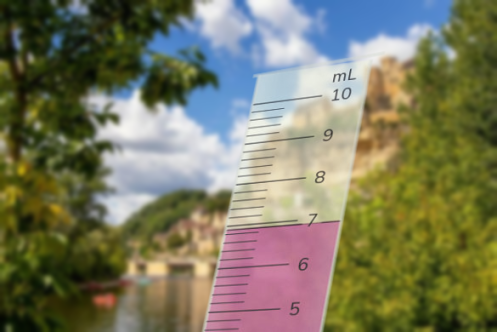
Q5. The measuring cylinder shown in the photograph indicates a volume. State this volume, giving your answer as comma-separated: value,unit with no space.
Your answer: 6.9,mL
